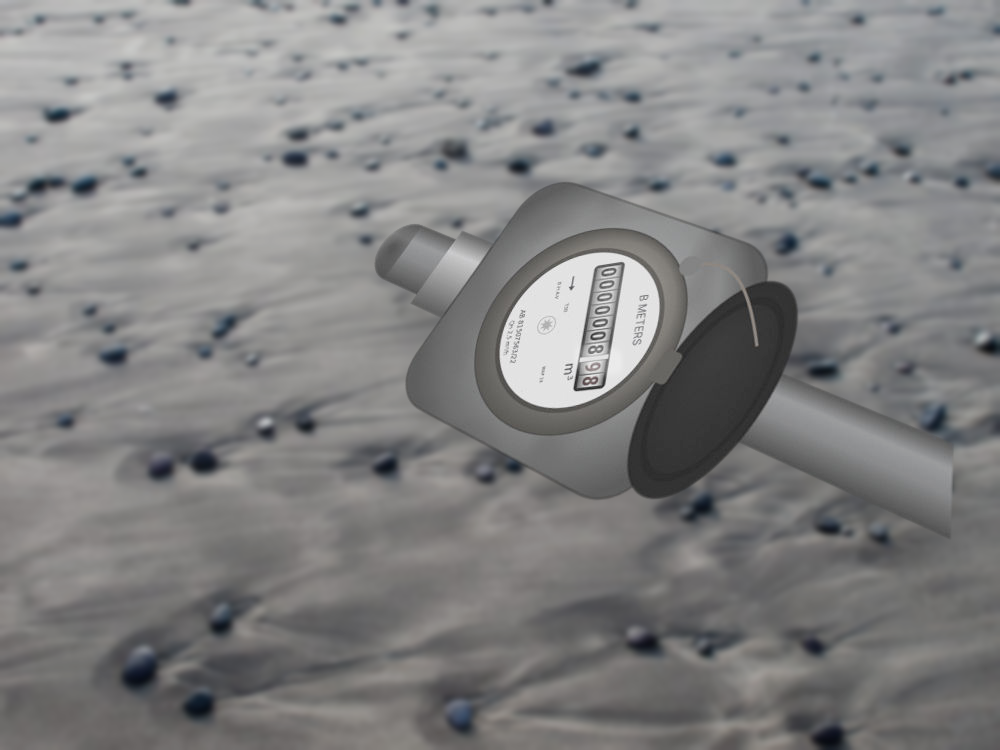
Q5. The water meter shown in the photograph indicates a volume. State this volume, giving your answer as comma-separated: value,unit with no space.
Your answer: 8.98,m³
